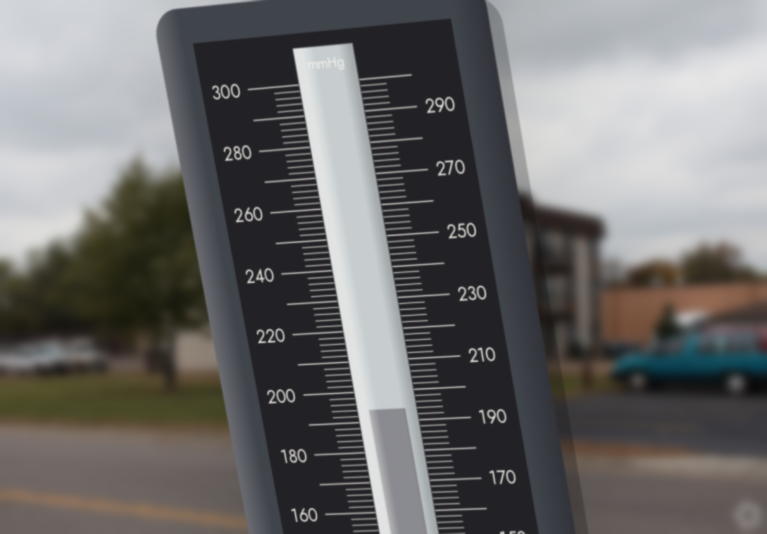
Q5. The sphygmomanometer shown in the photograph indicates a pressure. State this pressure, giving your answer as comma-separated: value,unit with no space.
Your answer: 194,mmHg
